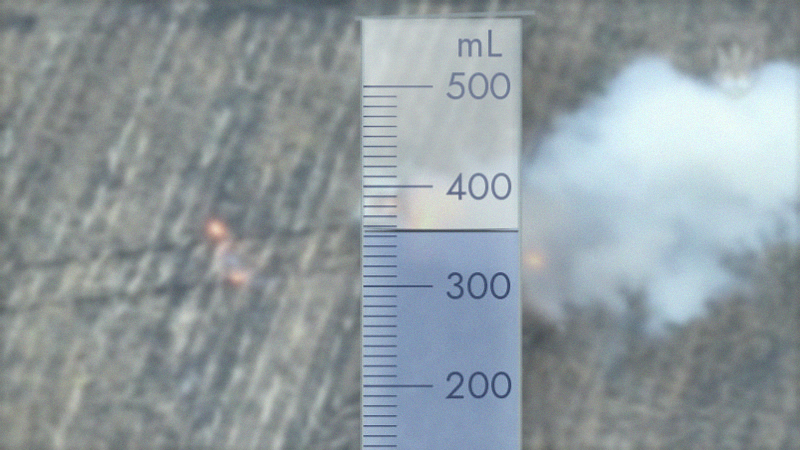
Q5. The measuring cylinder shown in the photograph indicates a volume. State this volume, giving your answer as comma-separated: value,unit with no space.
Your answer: 355,mL
